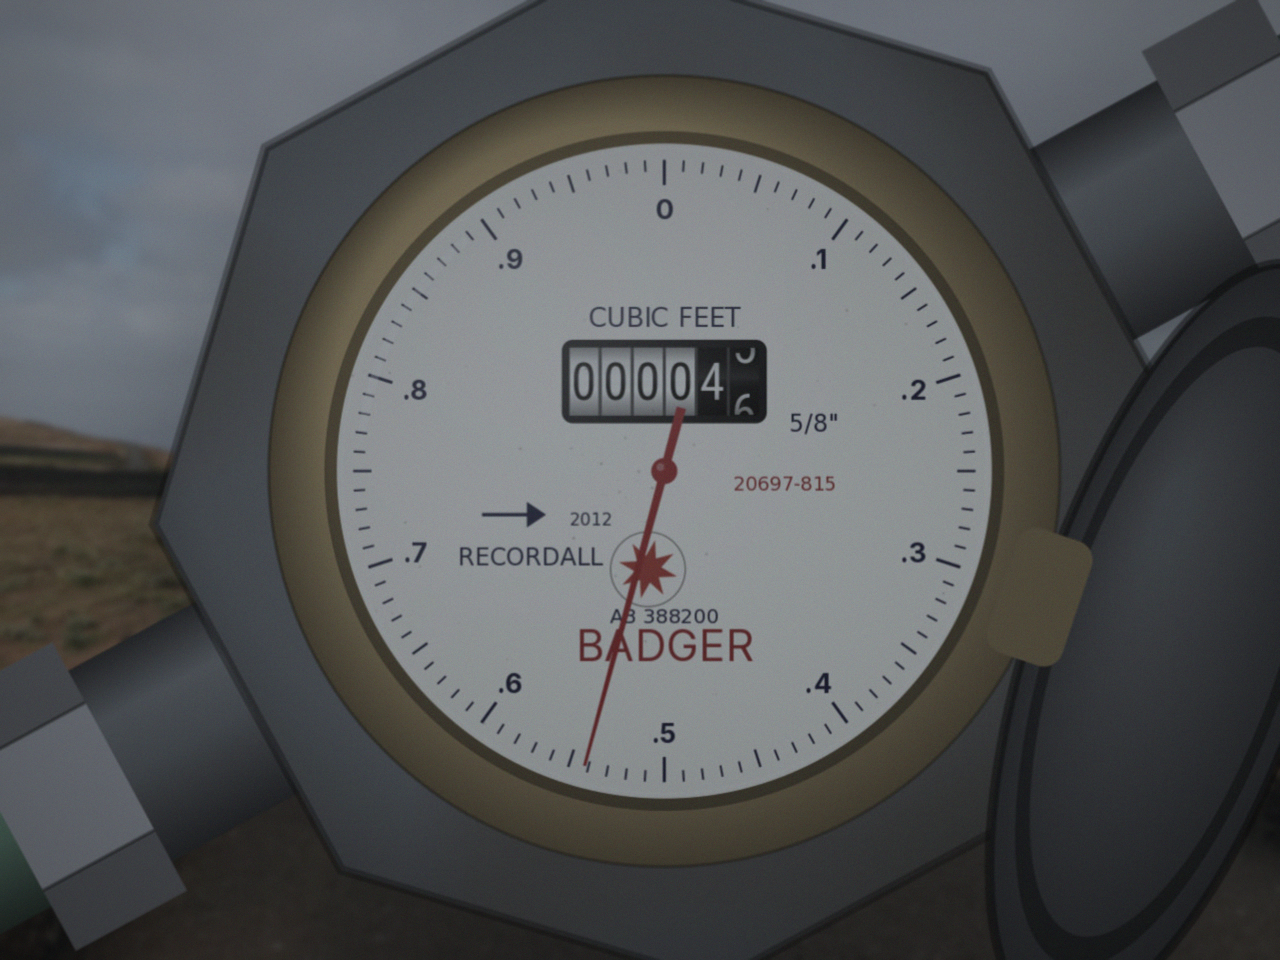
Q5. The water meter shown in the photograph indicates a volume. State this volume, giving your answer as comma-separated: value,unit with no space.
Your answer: 45.54,ft³
